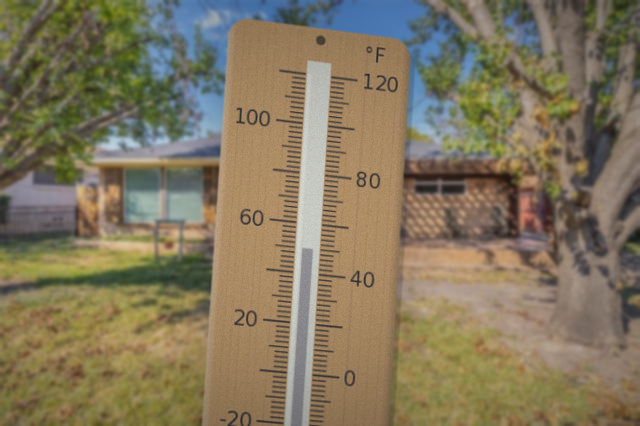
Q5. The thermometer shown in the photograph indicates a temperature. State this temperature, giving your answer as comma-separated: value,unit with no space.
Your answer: 50,°F
